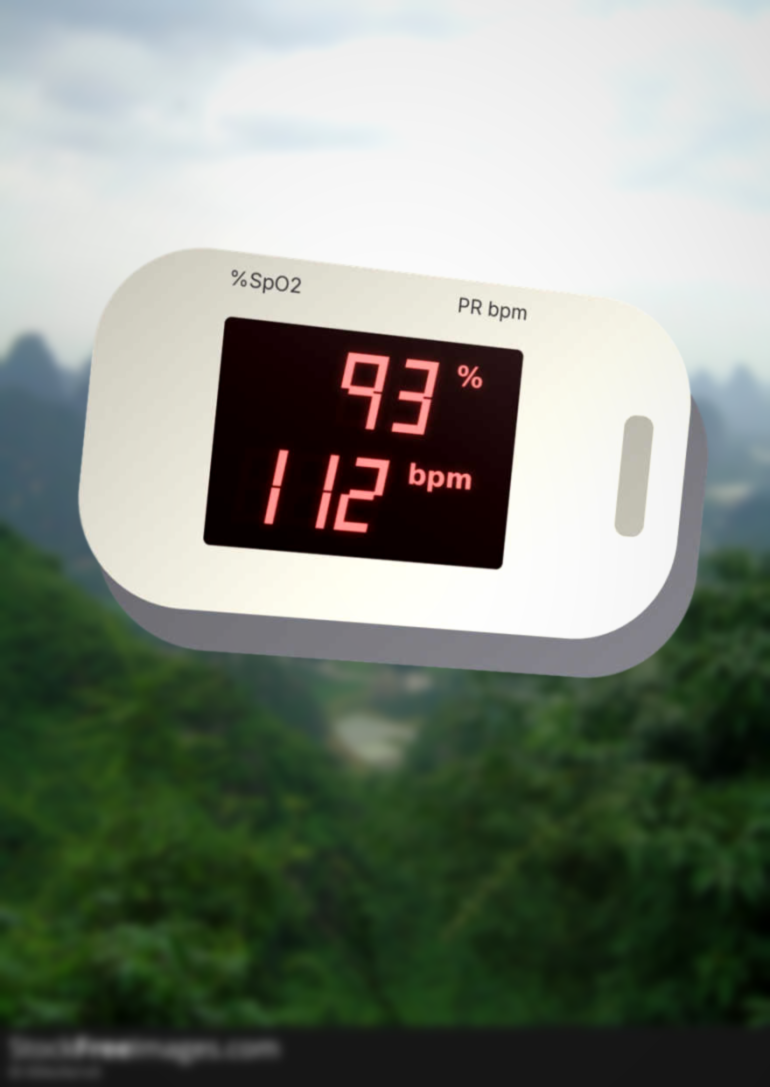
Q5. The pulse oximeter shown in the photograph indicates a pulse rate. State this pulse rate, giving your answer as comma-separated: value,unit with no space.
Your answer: 112,bpm
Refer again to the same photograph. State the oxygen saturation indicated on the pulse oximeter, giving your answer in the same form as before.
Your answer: 93,%
